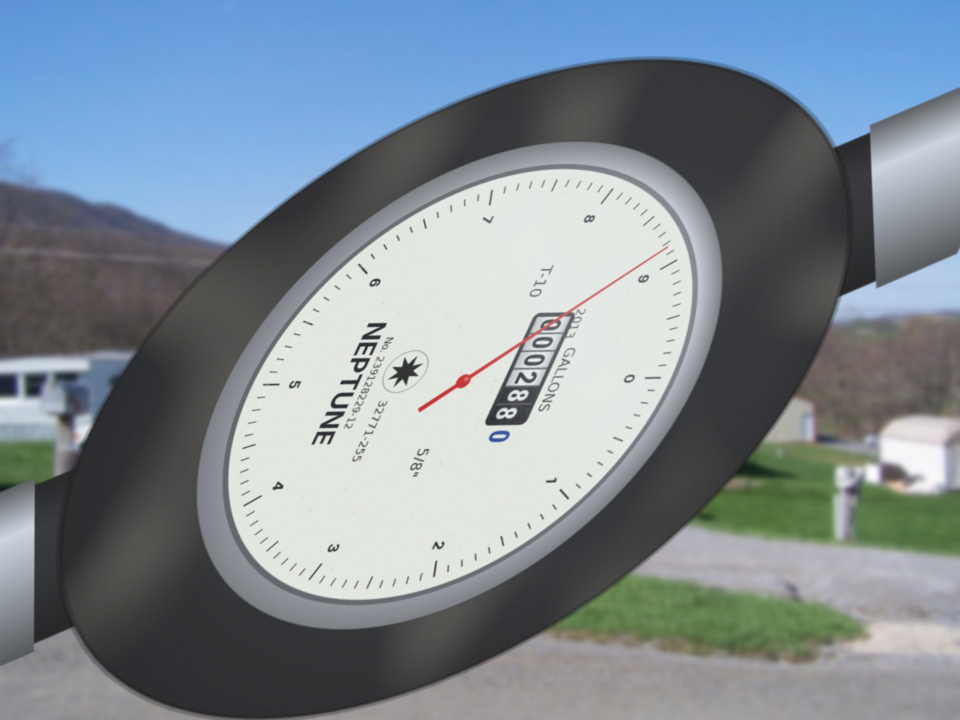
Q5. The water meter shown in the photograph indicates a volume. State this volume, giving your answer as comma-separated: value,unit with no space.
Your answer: 2878.8,gal
